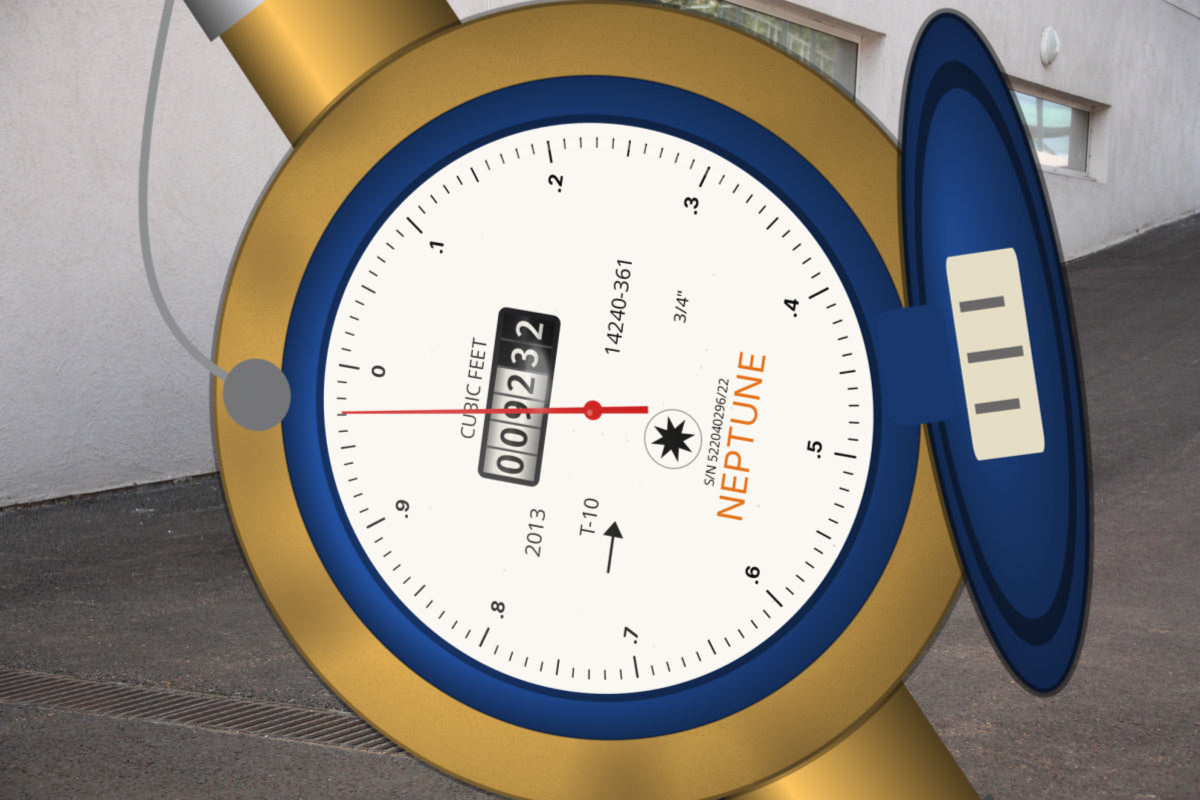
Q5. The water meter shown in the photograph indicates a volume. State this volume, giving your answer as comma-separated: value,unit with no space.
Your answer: 9231.97,ft³
